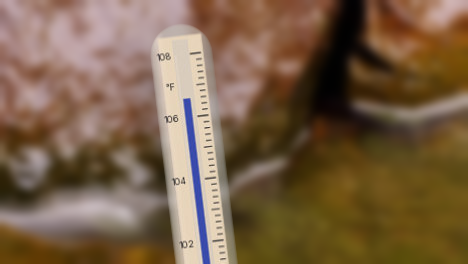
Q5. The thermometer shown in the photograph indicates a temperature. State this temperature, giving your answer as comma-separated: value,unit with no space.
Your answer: 106.6,°F
